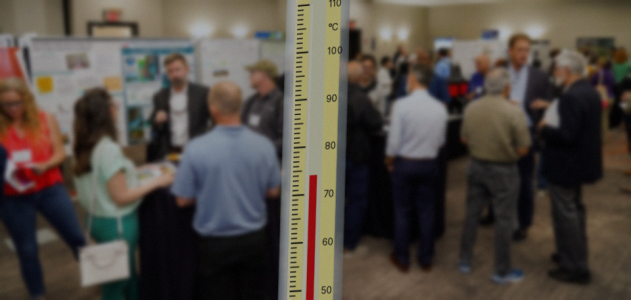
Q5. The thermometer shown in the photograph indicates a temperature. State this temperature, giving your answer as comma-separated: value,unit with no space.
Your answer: 74,°C
